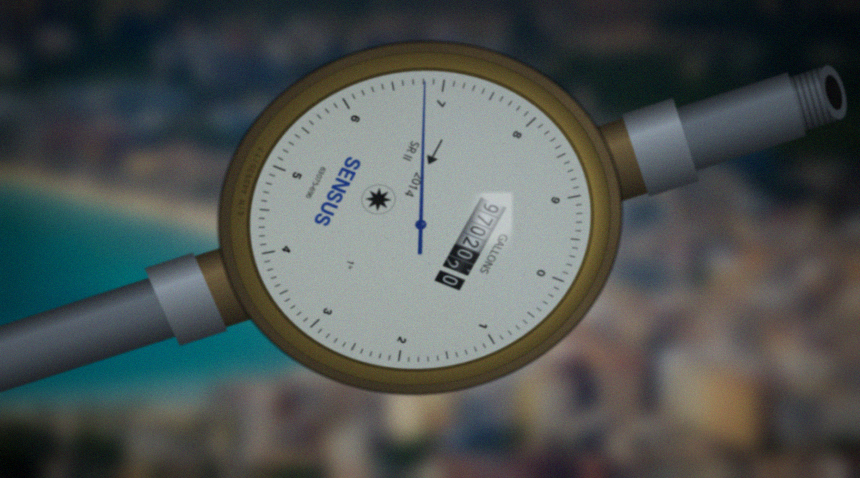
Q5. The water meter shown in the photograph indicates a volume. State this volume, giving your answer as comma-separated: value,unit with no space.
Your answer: 9702016.8,gal
